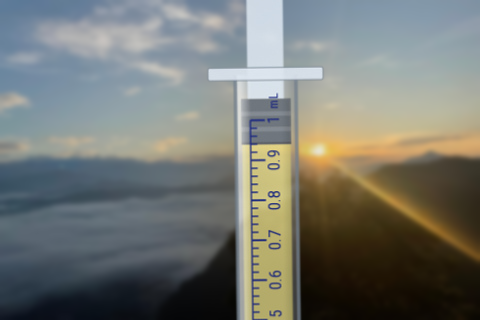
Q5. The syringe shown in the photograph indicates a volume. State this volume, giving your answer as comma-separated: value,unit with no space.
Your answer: 0.94,mL
